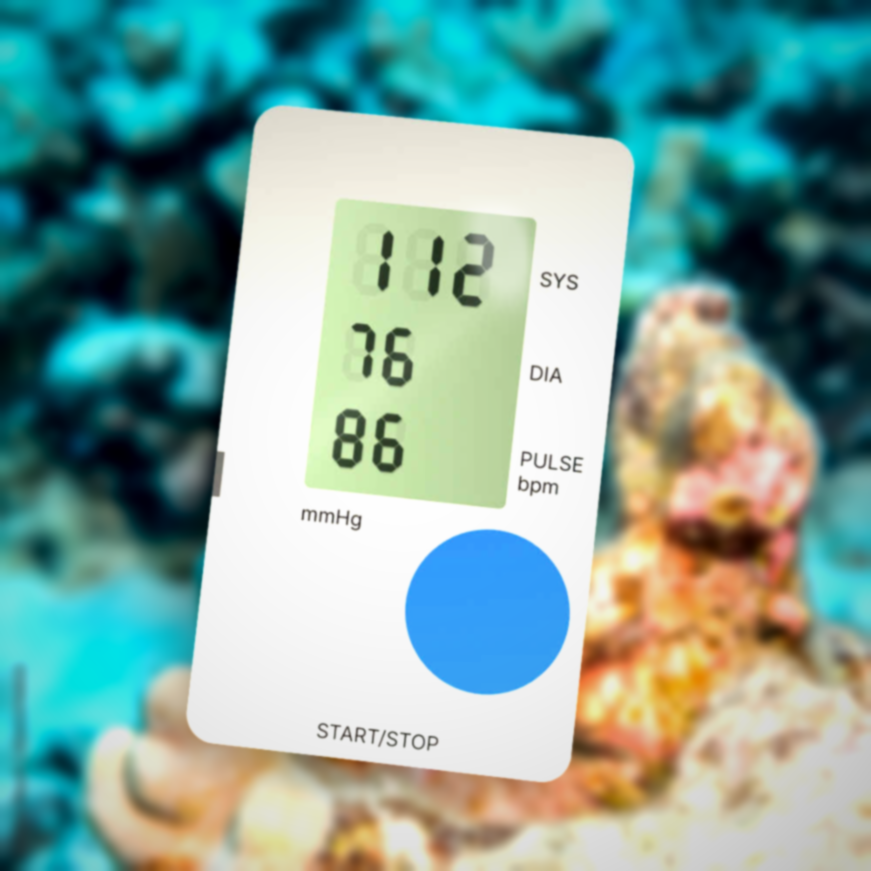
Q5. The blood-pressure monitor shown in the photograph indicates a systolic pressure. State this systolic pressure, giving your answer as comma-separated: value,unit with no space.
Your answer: 112,mmHg
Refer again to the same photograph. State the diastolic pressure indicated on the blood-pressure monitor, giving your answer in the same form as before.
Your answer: 76,mmHg
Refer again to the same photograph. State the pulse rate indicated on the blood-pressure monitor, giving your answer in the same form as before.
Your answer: 86,bpm
